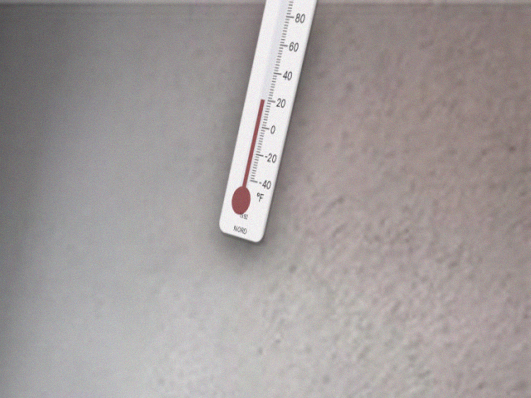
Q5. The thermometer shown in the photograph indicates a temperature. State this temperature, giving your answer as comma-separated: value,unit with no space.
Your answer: 20,°F
